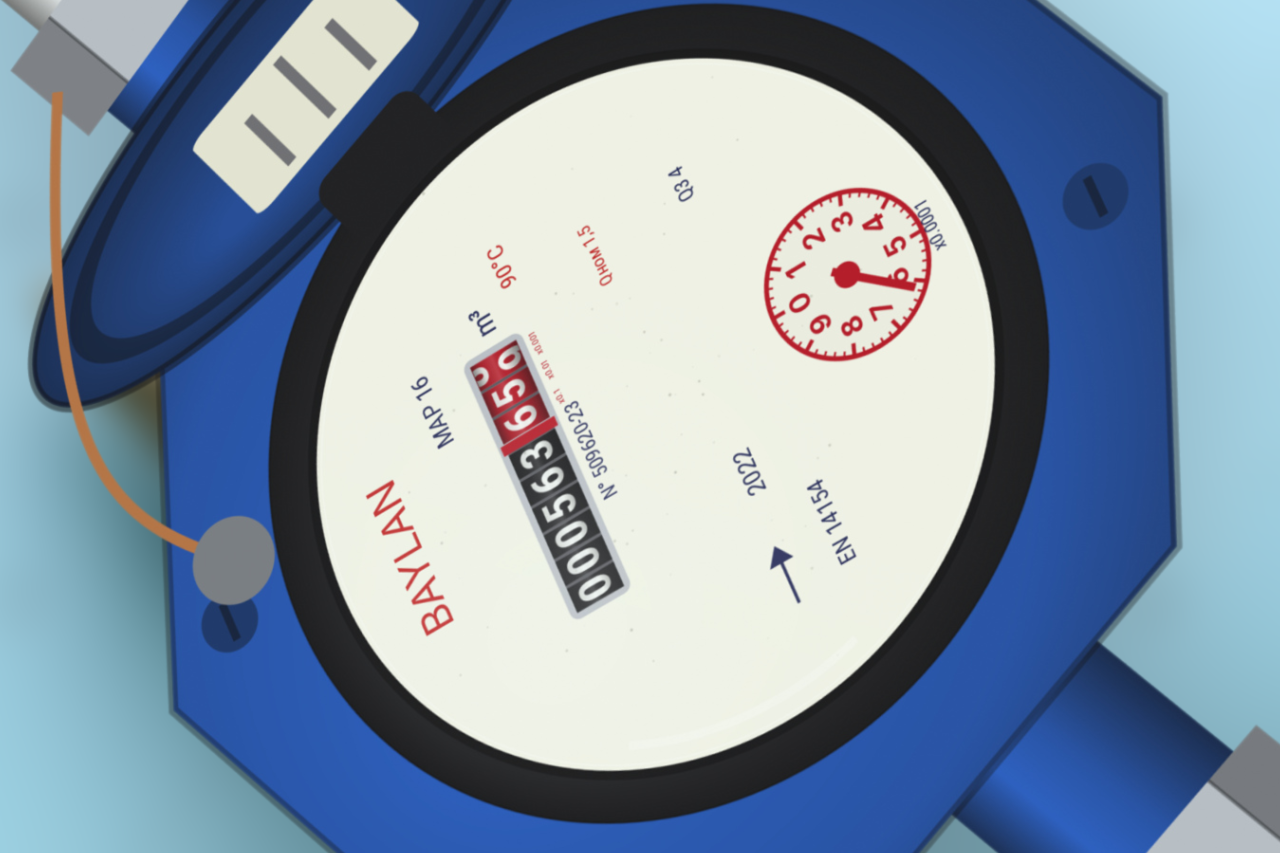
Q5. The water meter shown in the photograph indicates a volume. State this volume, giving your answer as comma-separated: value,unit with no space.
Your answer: 563.6586,m³
